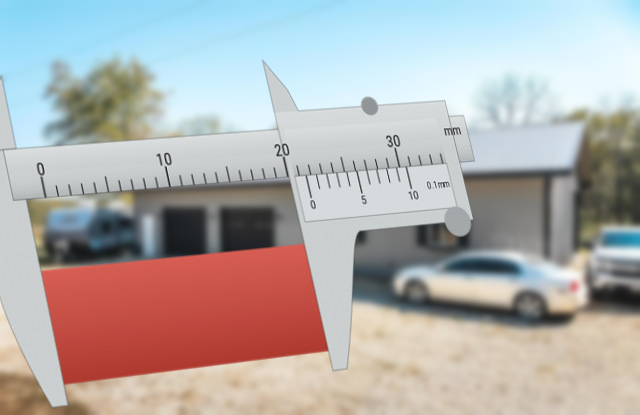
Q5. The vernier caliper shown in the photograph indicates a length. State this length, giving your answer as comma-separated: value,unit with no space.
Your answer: 21.6,mm
